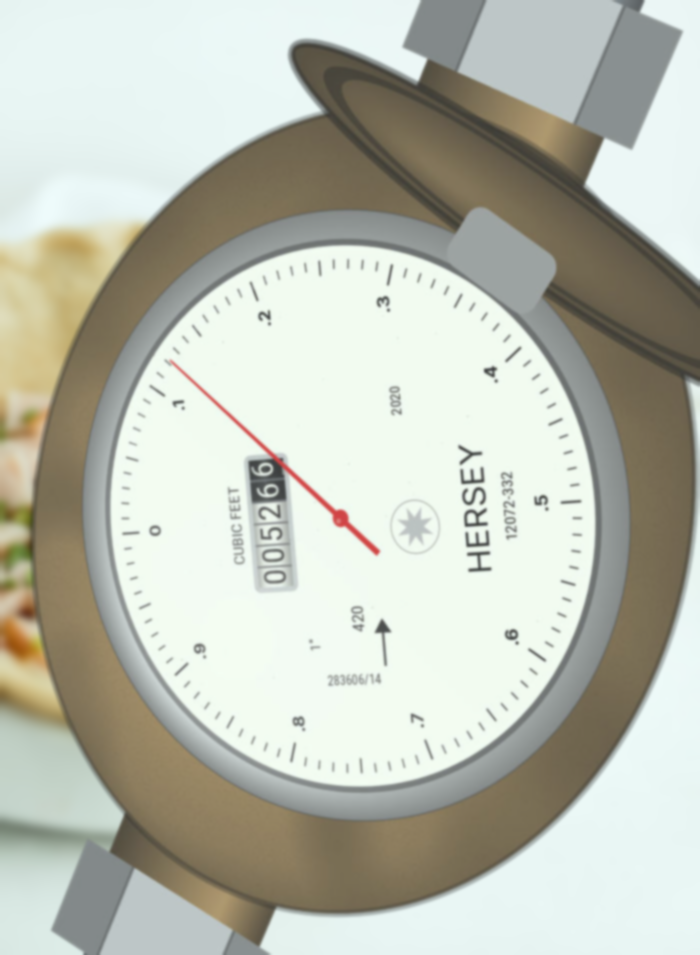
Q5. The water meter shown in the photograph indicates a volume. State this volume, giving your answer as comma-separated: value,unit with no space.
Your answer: 5266.12,ft³
